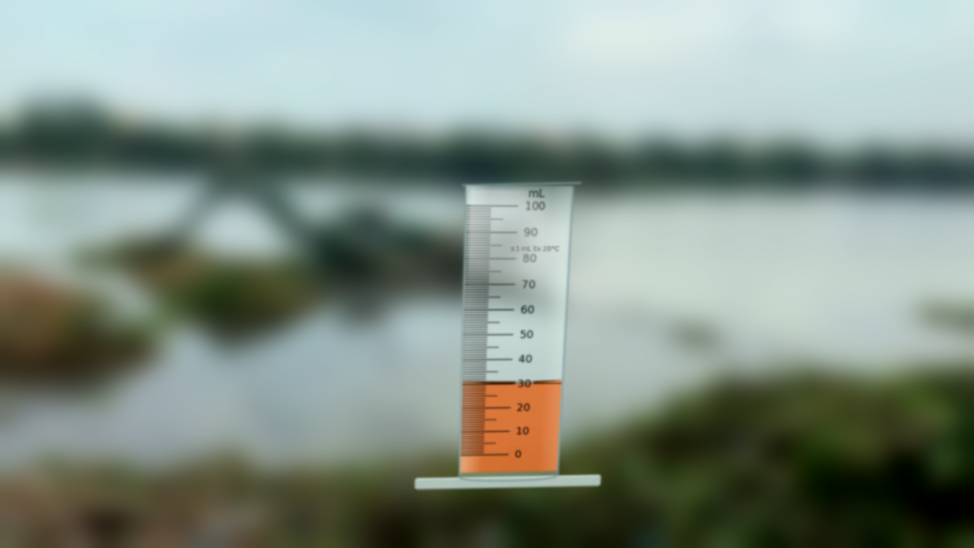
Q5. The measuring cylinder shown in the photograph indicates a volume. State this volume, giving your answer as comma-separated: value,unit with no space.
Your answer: 30,mL
